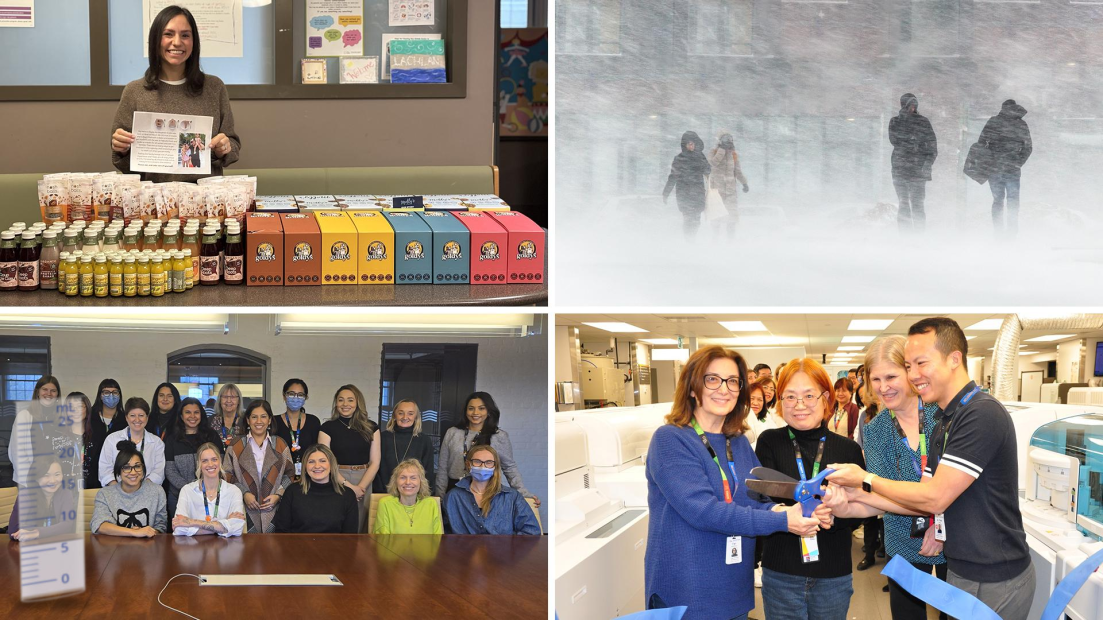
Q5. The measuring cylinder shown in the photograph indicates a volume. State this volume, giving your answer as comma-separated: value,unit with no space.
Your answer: 6,mL
